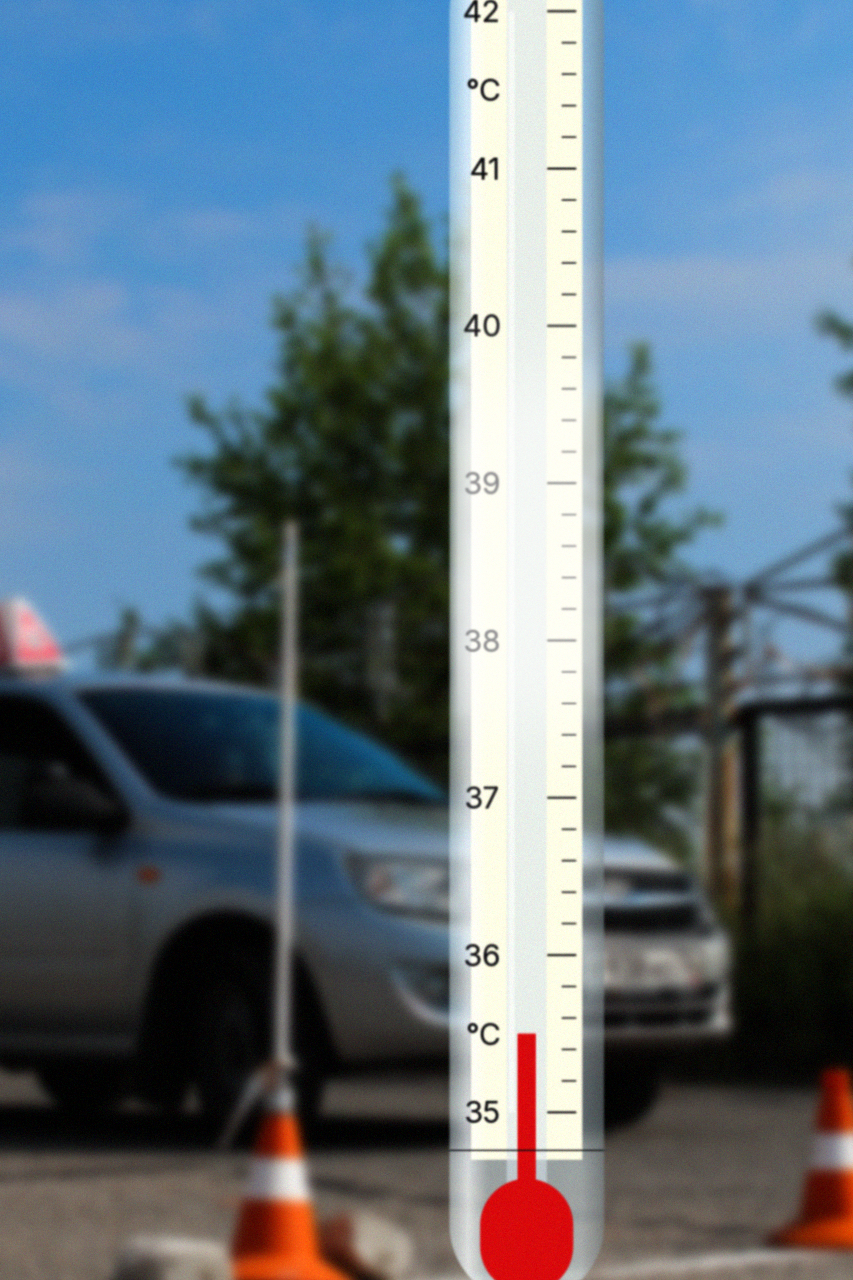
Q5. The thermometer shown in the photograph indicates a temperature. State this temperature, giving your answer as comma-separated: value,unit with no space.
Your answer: 35.5,°C
